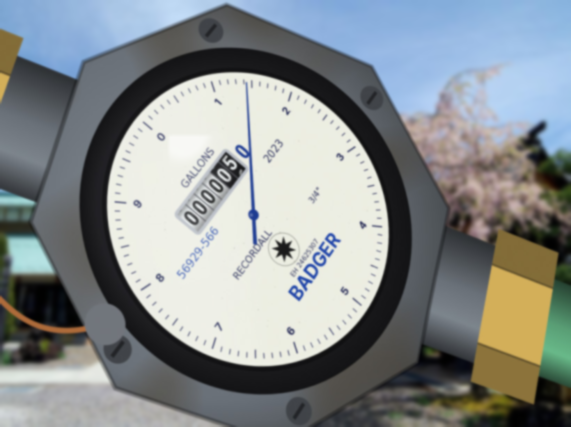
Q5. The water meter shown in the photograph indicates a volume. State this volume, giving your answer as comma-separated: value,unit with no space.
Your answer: 51.4,gal
